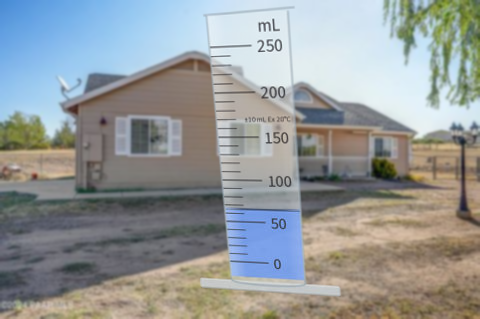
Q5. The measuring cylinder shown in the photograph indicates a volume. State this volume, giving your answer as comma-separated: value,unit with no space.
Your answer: 65,mL
